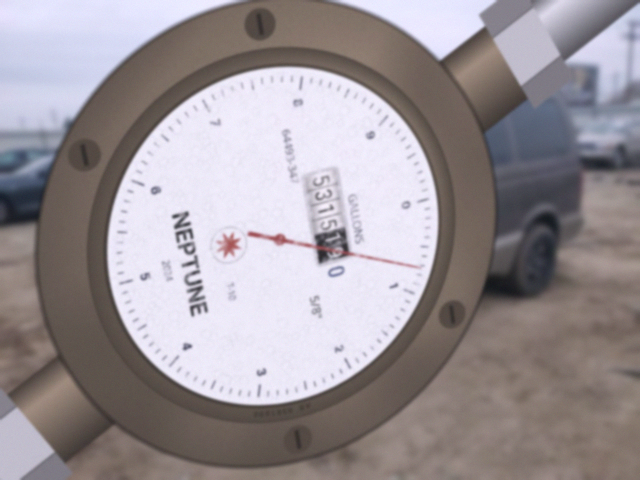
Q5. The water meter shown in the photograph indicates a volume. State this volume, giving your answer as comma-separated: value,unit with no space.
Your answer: 5315190.7,gal
